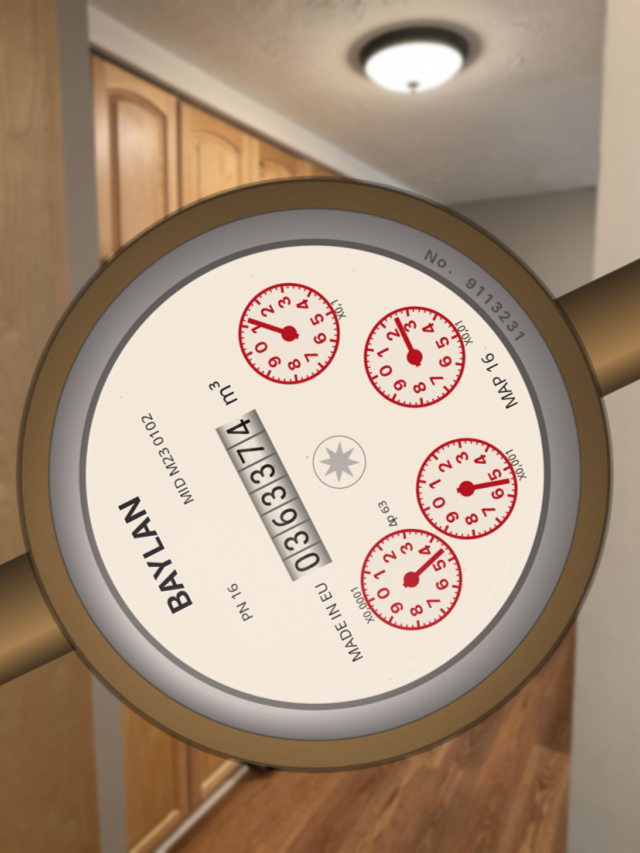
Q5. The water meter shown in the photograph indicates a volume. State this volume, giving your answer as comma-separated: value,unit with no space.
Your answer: 363374.1254,m³
